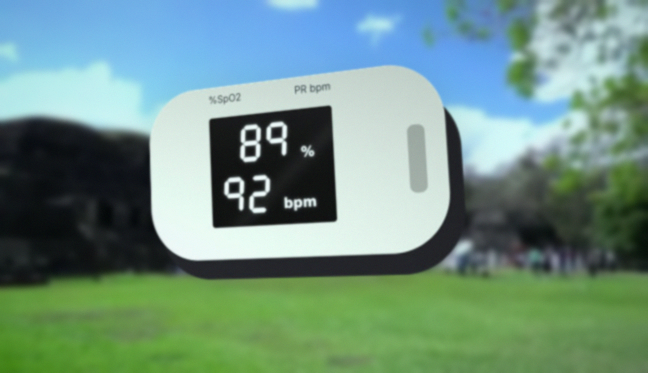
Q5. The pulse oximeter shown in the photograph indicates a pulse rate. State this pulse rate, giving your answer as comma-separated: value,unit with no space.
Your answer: 92,bpm
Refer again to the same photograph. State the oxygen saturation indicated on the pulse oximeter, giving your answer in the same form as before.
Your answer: 89,%
